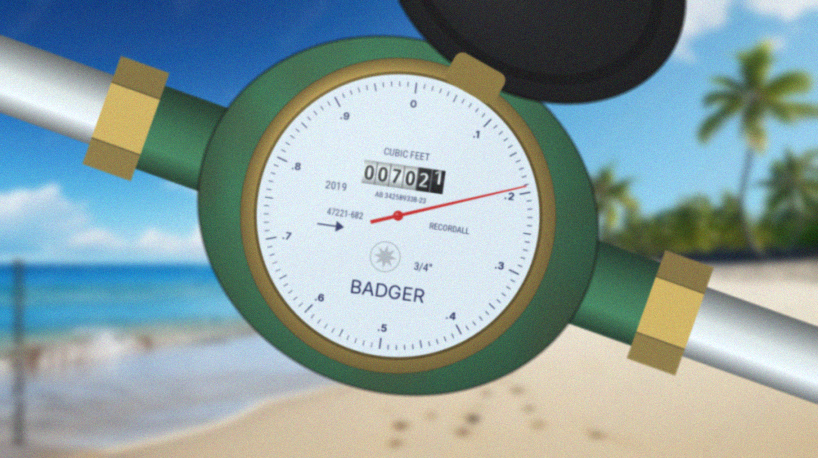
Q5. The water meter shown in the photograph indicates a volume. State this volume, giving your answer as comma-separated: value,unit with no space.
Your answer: 7021.19,ft³
